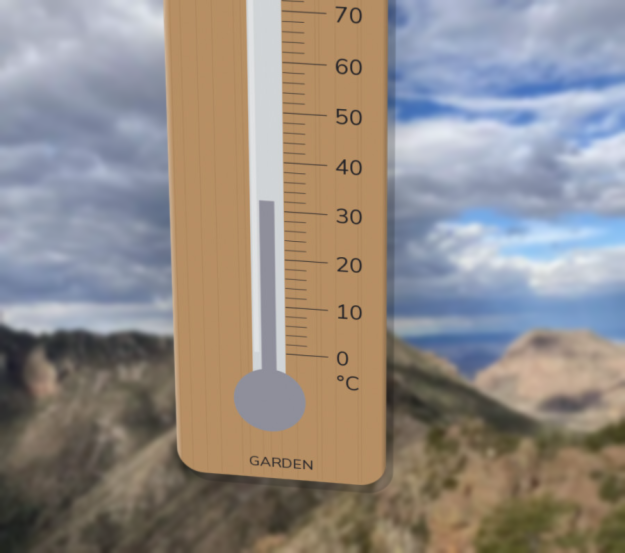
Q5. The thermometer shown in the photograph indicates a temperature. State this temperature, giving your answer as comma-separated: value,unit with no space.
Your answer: 32,°C
